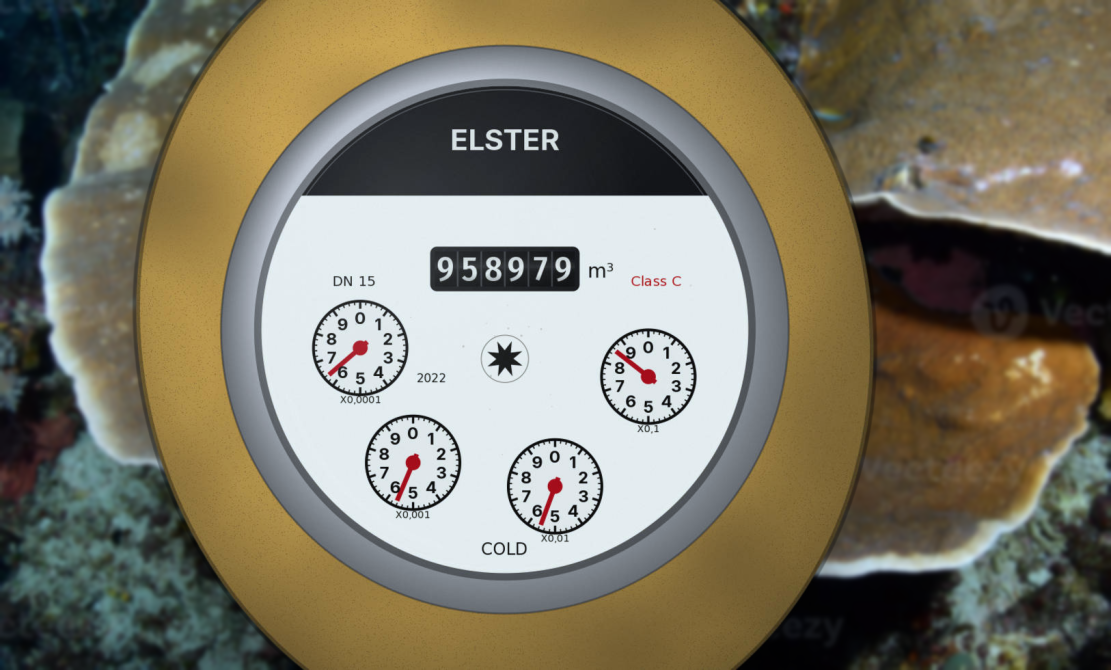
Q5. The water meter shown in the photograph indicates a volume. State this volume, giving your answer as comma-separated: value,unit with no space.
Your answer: 958979.8556,m³
